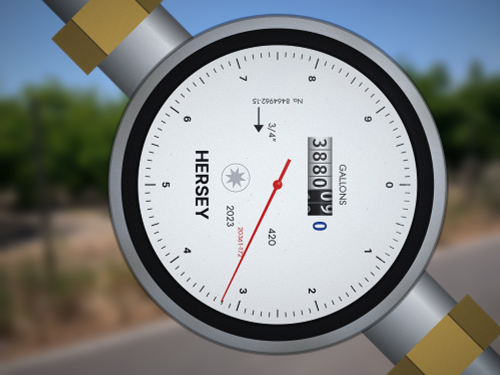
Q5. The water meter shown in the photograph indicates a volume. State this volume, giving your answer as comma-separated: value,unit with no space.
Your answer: 3880093.2,gal
